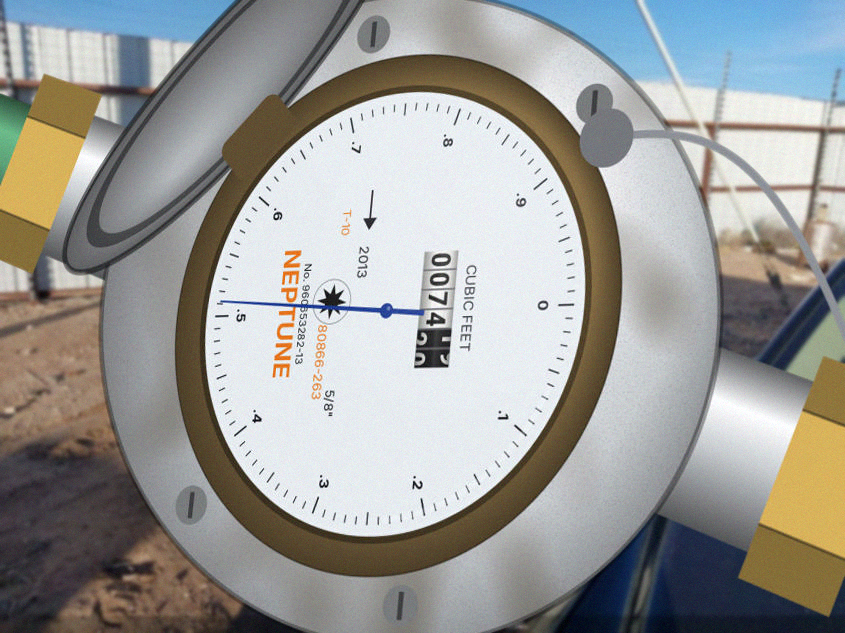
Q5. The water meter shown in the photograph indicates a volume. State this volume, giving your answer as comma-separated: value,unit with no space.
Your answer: 7419.51,ft³
